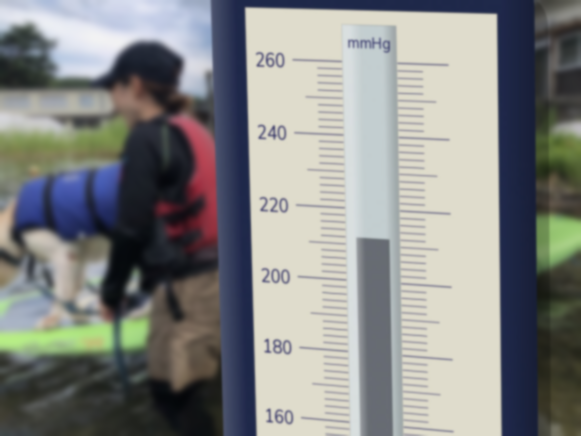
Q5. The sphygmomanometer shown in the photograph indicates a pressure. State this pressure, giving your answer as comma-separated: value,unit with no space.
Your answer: 212,mmHg
